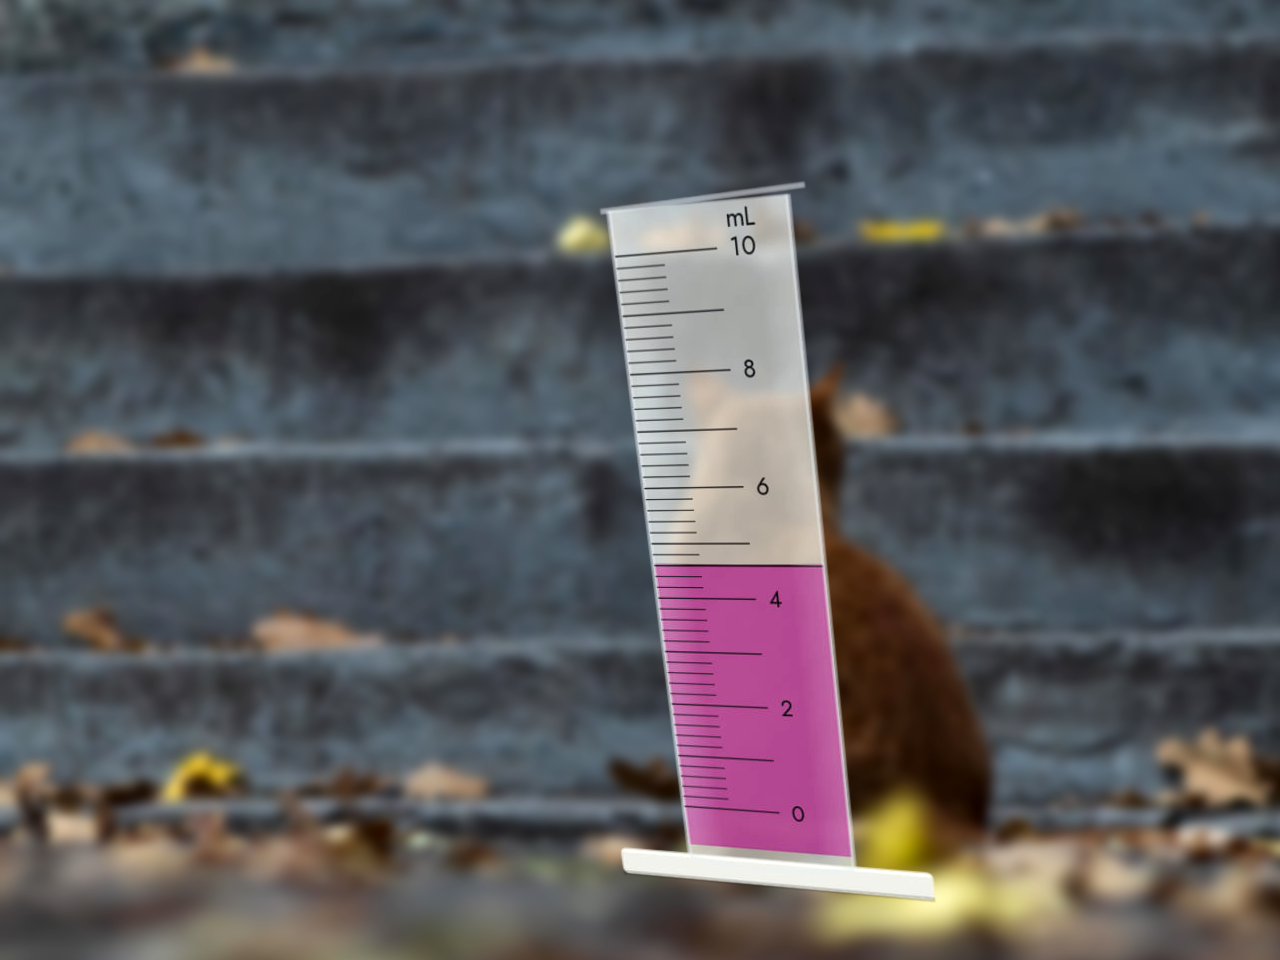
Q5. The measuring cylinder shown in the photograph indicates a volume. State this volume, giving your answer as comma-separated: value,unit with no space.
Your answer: 4.6,mL
